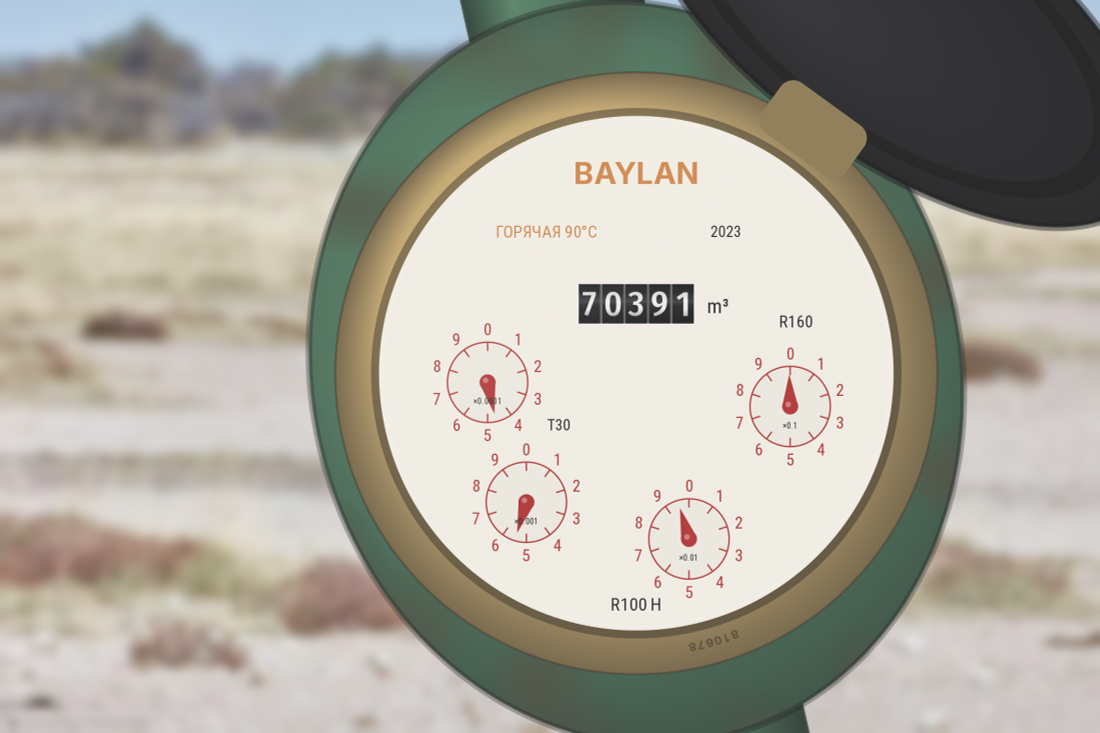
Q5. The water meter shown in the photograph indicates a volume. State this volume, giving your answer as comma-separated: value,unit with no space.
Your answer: 70390.9954,m³
